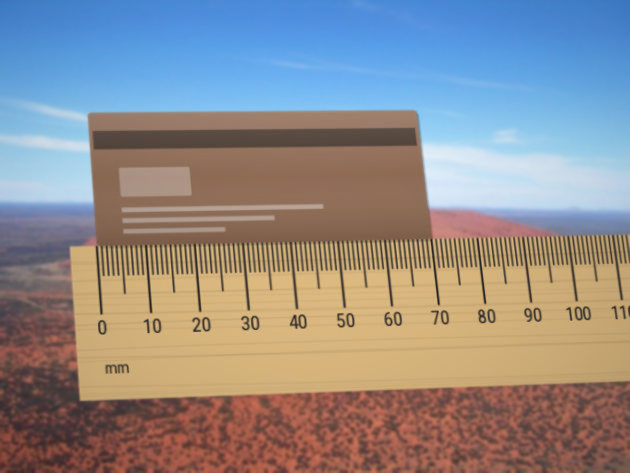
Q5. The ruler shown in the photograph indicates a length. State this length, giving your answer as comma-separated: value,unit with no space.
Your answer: 70,mm
